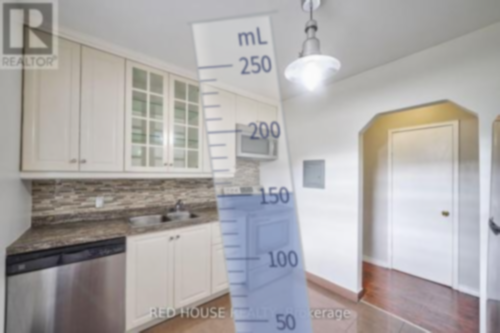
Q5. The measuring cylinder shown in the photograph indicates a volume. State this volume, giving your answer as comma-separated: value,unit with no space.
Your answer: 150,mL
